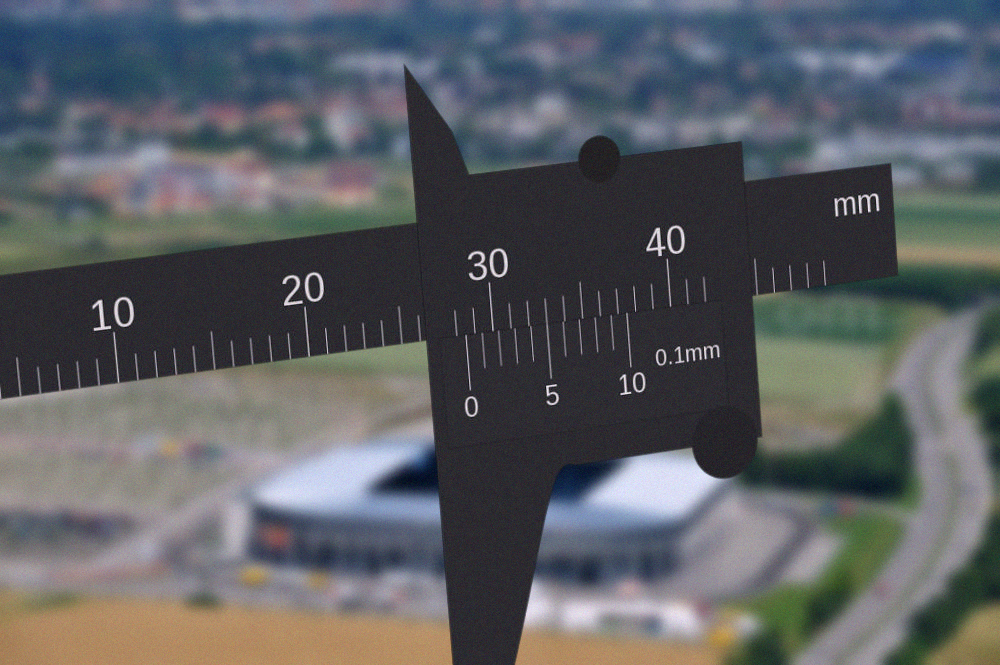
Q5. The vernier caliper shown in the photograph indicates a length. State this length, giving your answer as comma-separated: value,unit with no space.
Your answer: 28.5,mm
